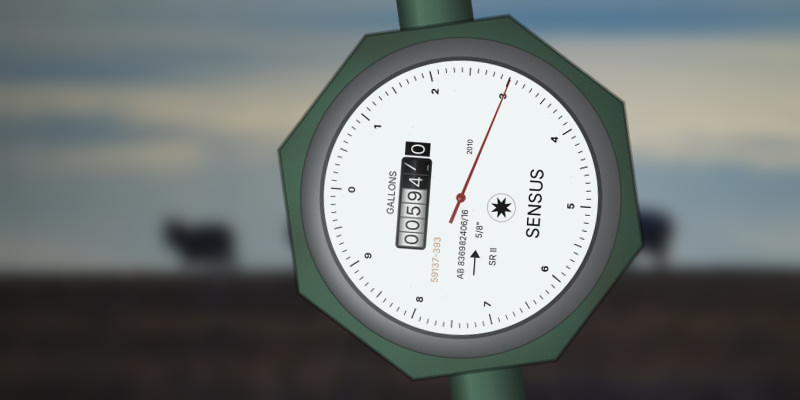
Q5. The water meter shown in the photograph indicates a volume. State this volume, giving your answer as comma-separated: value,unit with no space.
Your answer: 59473.0,gal
